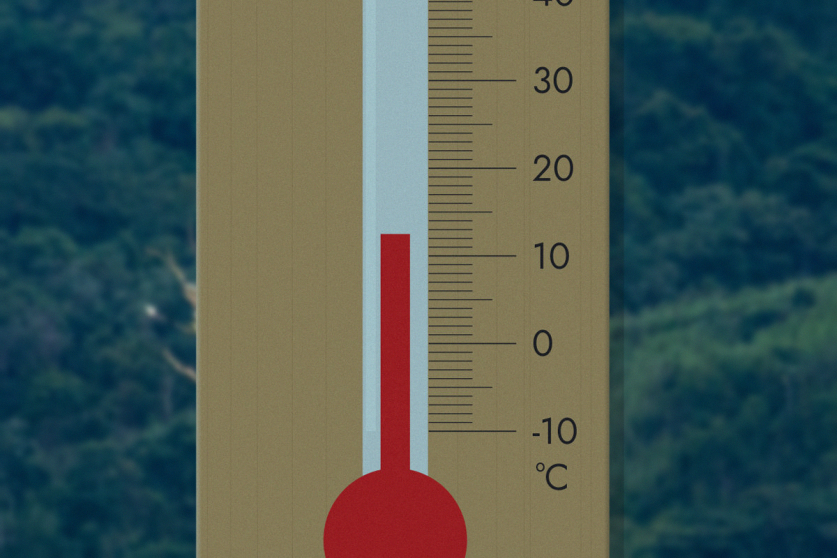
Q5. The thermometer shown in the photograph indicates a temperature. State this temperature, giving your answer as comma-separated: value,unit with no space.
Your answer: 12.5,°C
